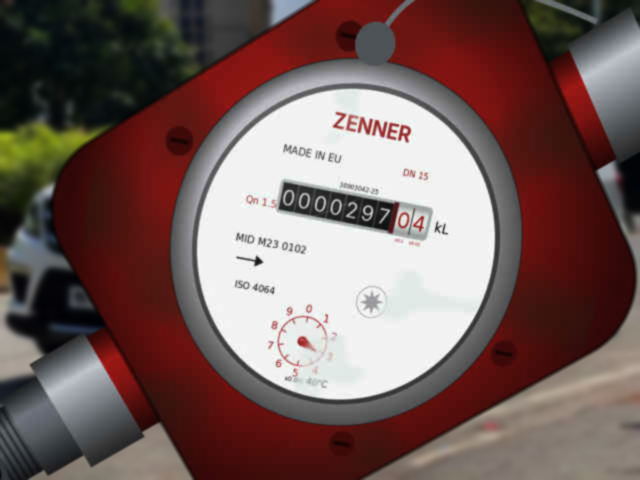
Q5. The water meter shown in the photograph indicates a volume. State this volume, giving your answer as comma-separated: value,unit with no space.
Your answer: 297.043,kL
